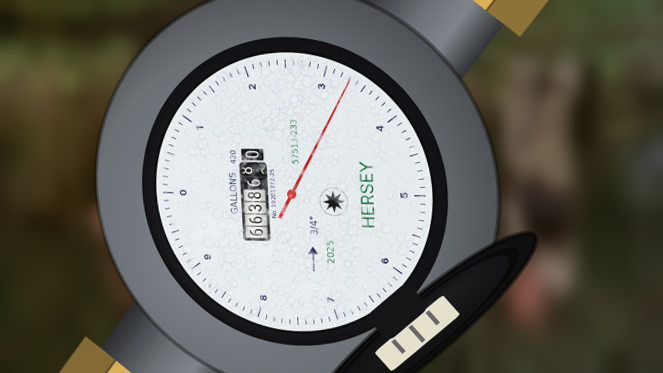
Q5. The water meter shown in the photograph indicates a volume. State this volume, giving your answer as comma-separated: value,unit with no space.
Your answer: 6638683.3,gal
